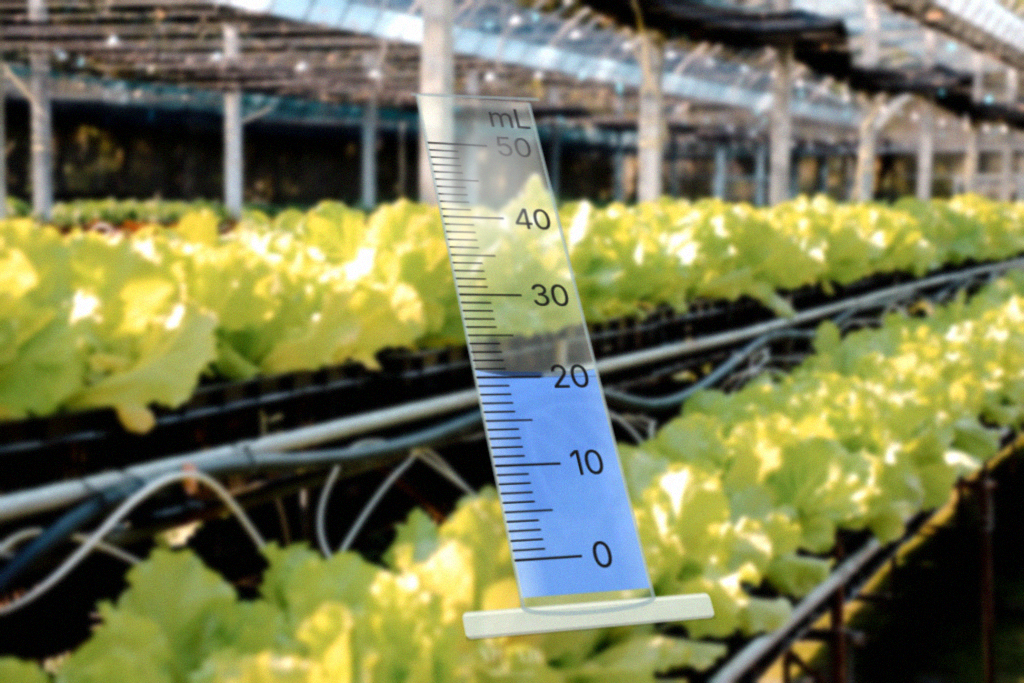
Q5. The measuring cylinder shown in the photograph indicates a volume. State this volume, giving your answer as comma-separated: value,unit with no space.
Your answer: 20,mL
